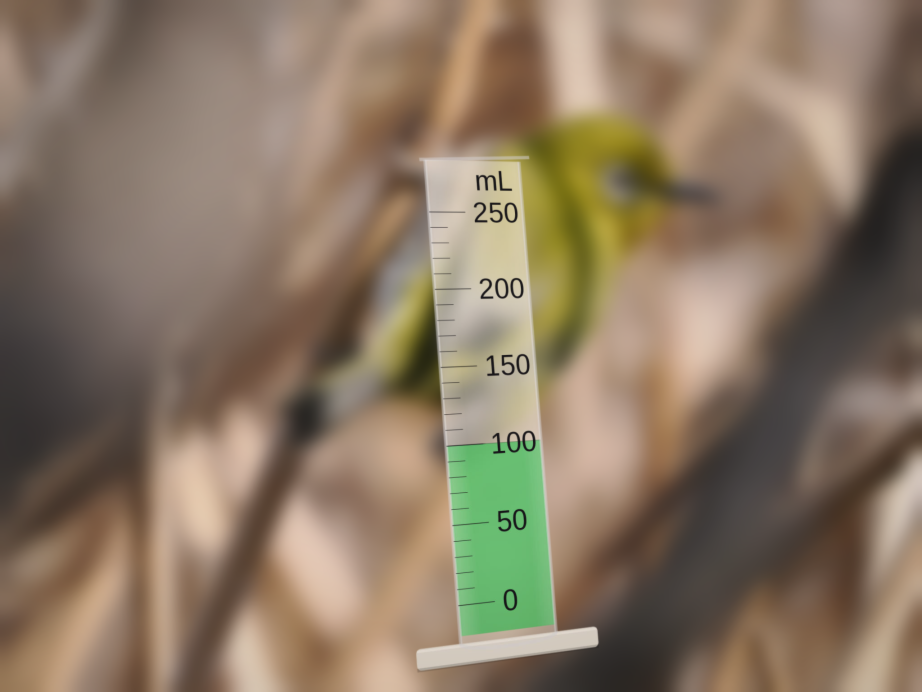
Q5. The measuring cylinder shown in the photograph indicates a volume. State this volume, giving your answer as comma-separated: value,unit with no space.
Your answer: 100,mL
